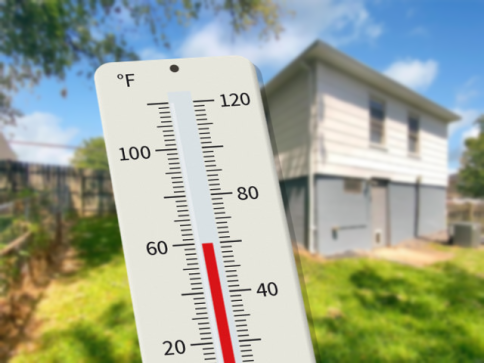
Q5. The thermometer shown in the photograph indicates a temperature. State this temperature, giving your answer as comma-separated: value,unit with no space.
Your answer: 60,°F
